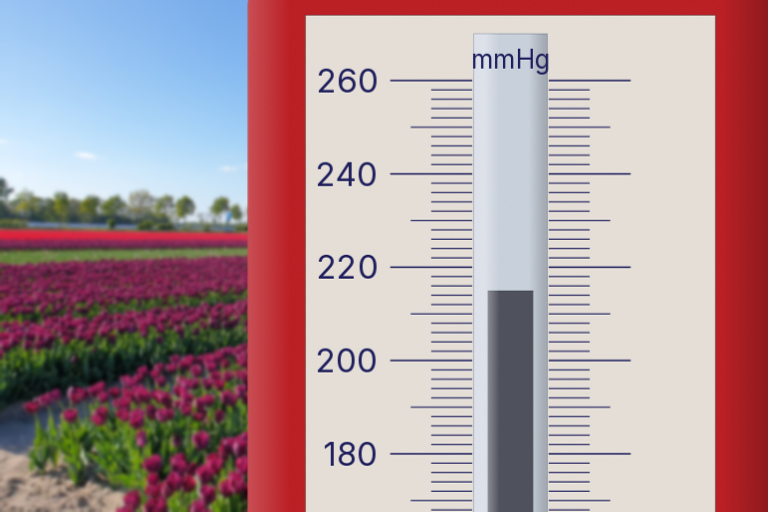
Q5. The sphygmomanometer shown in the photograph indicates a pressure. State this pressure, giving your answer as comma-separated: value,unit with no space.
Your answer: 215,mmHg
